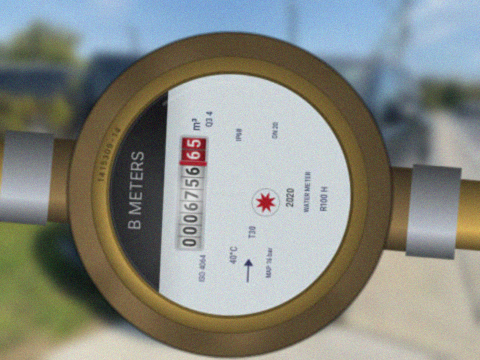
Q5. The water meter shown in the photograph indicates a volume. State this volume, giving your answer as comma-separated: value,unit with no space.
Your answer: 6756.65,m³
